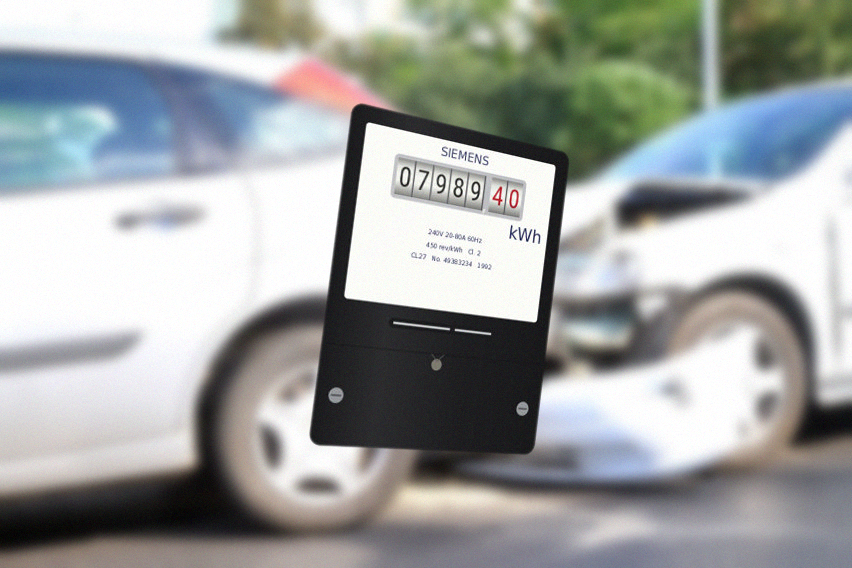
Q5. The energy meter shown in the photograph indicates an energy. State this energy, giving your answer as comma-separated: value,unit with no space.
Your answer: 7989.40,kWh
